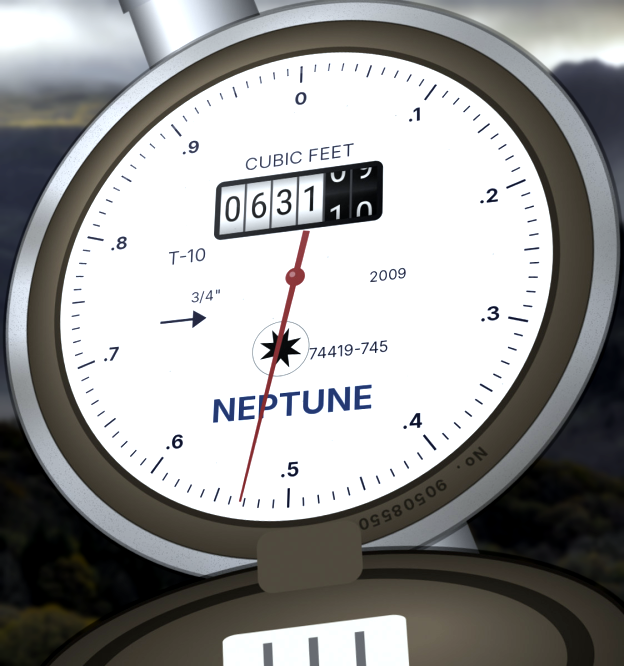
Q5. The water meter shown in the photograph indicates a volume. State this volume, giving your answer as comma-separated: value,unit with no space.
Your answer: 63109.53,ft³
